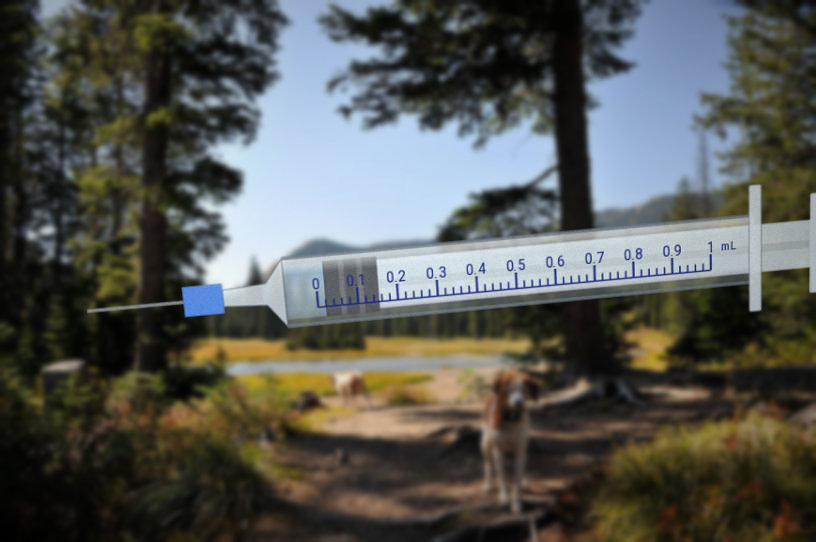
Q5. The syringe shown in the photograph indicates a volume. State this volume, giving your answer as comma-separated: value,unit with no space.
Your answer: 0.02,mL
